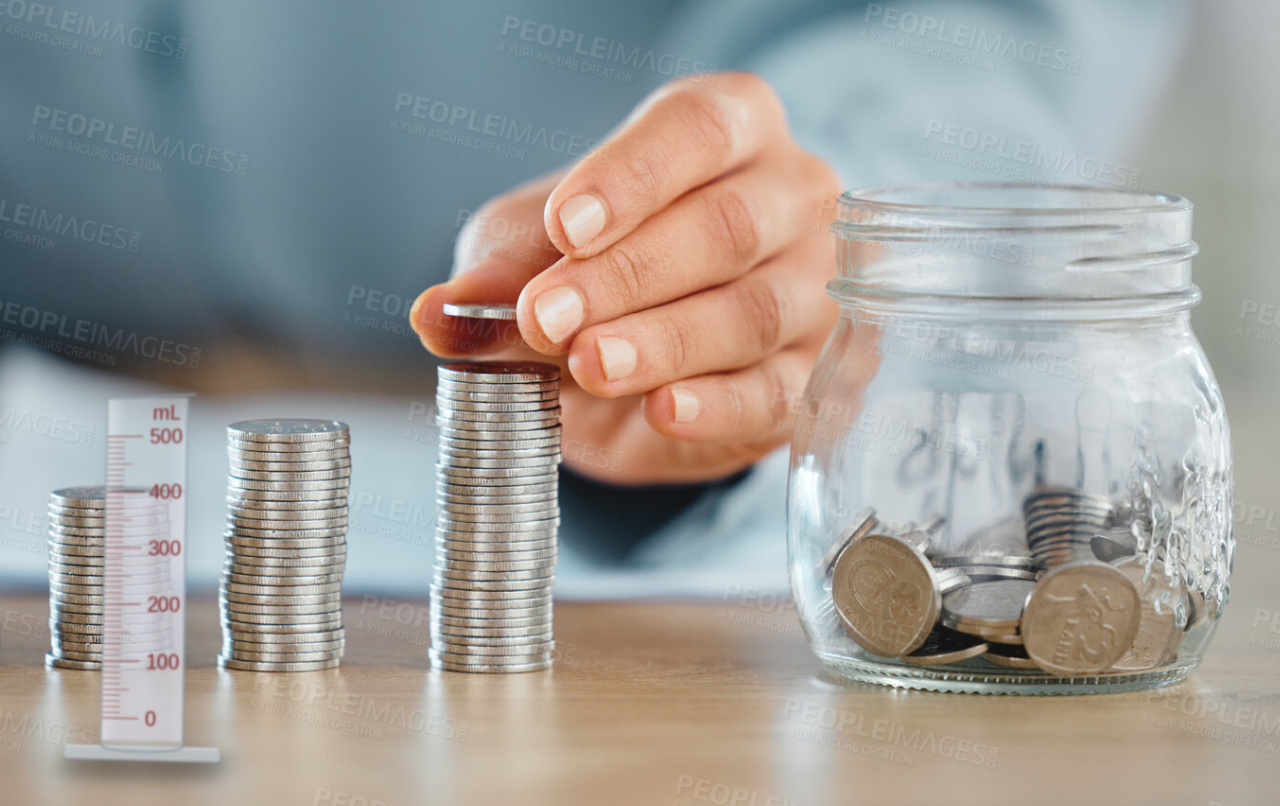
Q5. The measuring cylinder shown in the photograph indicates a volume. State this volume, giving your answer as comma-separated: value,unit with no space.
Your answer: 400,mL
